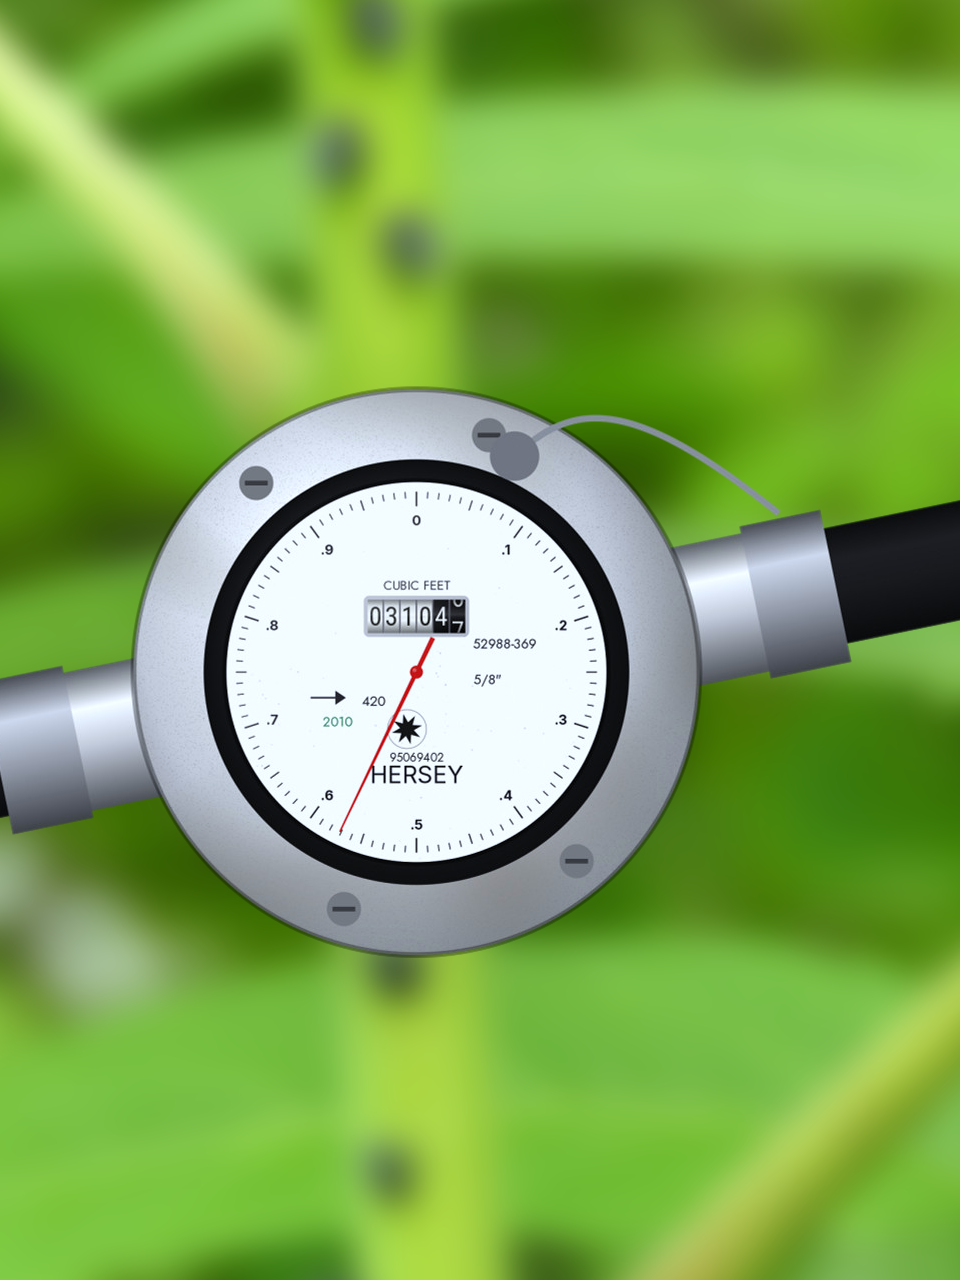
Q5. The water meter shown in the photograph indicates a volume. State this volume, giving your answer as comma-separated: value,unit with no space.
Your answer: 31046.57,ft³
